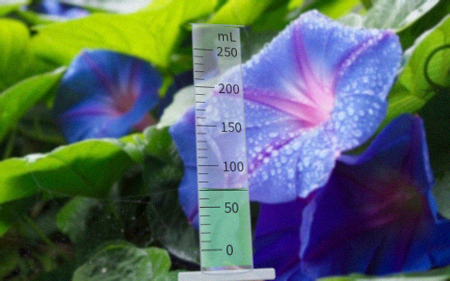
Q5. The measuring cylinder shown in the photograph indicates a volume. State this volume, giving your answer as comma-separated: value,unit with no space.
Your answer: 70,mL
